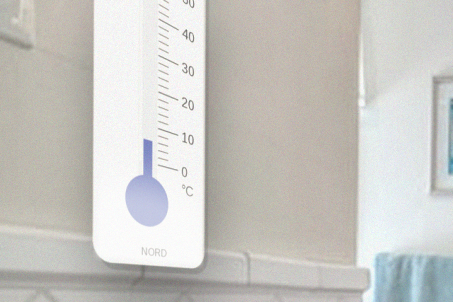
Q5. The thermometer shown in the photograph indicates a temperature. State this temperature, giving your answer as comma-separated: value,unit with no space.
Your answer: 6,°C
